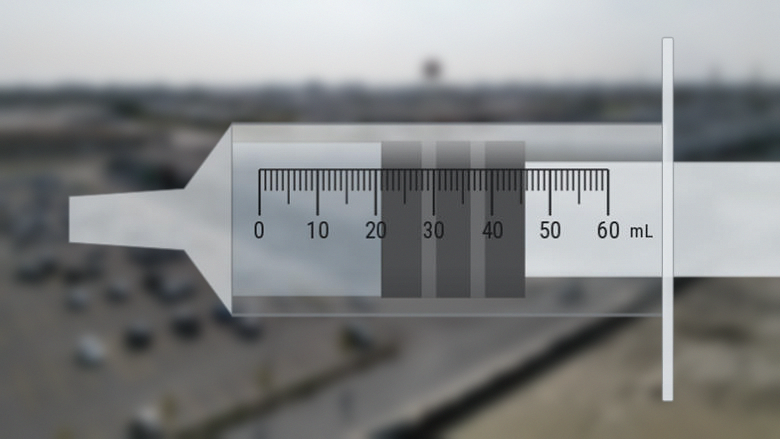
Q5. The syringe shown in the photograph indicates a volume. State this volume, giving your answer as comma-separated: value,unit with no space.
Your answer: 21,mL
